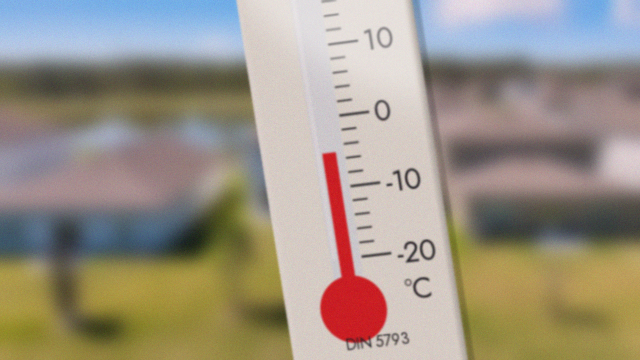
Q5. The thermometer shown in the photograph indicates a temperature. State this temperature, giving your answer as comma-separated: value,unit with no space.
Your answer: -5,°C
